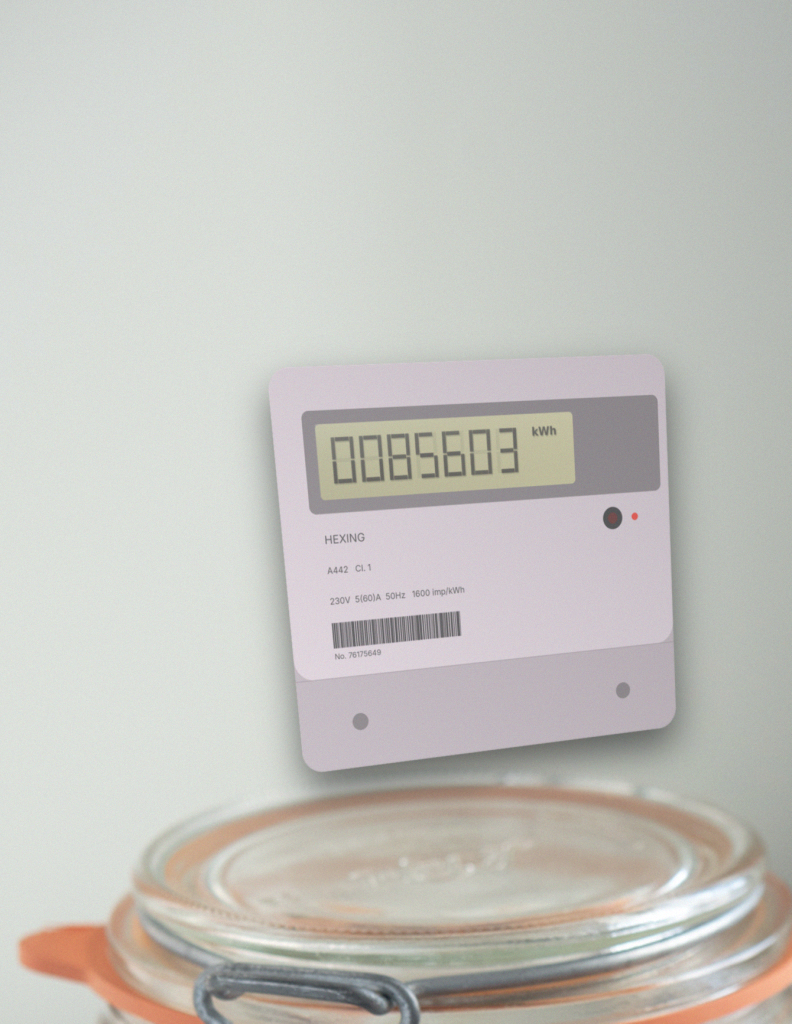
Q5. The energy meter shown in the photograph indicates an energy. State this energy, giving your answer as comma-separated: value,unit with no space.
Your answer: 85603,kWh
